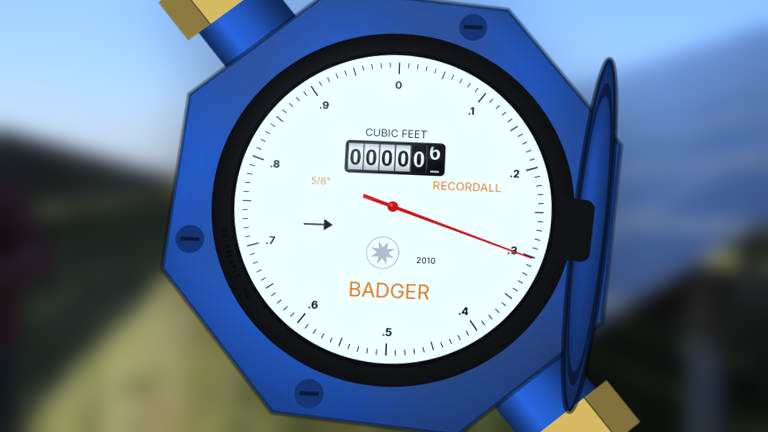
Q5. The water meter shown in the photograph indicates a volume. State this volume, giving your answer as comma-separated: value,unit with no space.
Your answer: 6.30,ft³
